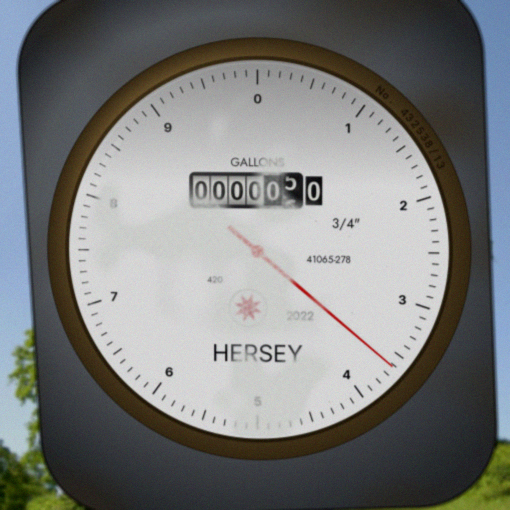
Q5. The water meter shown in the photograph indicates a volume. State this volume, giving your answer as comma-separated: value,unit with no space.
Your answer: 53.6,gal
